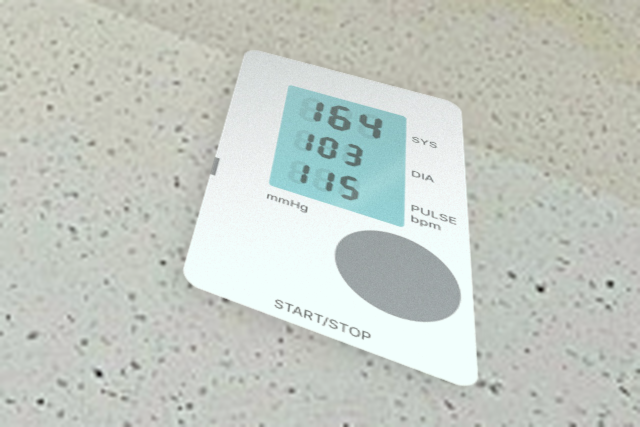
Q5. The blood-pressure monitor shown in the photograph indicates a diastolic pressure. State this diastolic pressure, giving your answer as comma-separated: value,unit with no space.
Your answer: 103,mmHg
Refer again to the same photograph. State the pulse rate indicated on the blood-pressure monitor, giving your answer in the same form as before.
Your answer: 115,bpm
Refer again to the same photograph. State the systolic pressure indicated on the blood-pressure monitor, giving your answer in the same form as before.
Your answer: 164,mmHg
